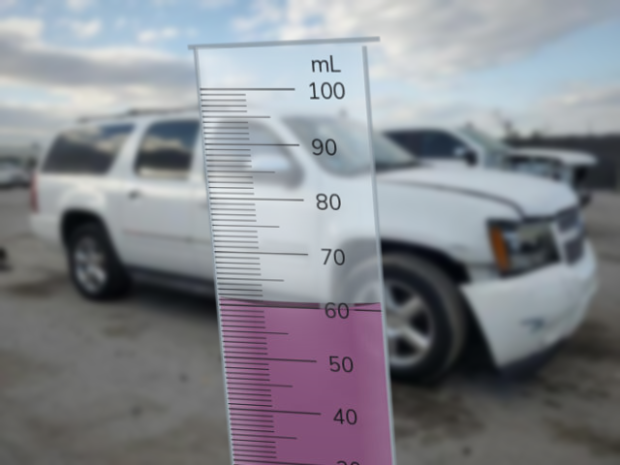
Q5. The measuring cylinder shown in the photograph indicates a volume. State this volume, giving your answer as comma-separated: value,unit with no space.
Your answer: 60,mL
